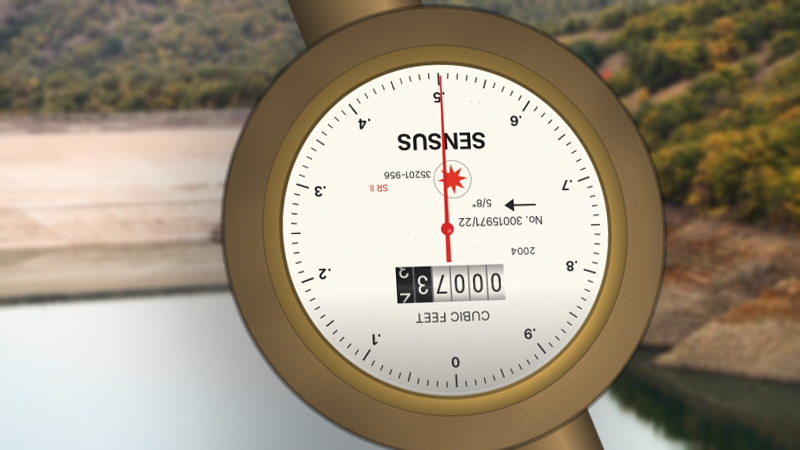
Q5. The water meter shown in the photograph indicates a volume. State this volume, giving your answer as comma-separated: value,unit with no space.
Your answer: 732.50,ft³
